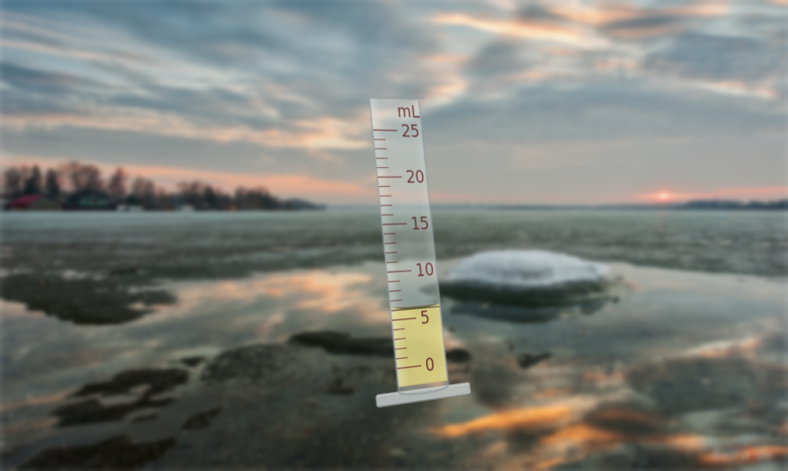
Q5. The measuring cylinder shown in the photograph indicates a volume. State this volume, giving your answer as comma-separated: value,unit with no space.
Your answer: 6,mL
